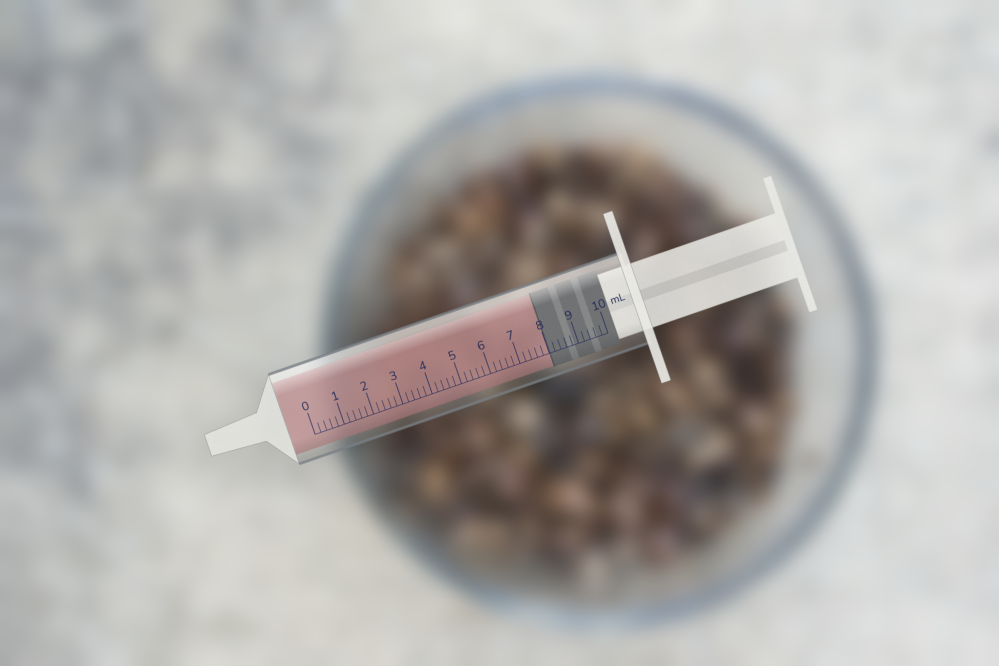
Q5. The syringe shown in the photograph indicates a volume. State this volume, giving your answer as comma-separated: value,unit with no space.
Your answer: 8,mL
